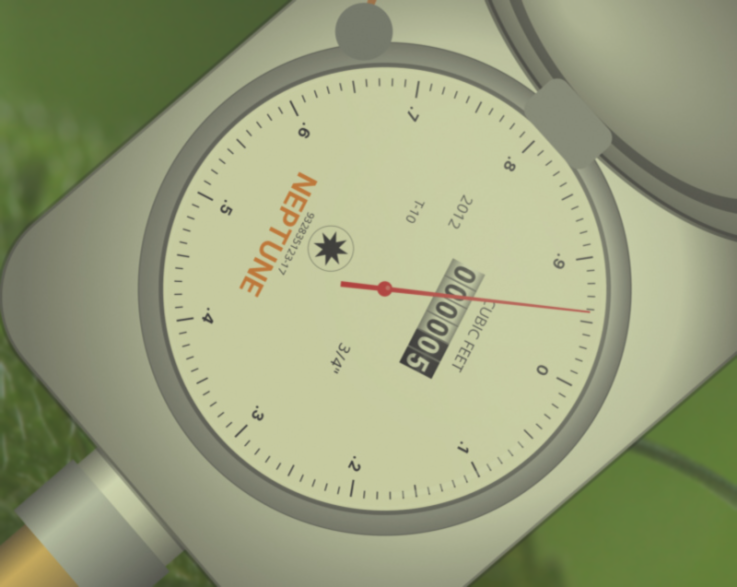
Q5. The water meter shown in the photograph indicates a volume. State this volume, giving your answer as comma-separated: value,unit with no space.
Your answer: 4.94,ft³
